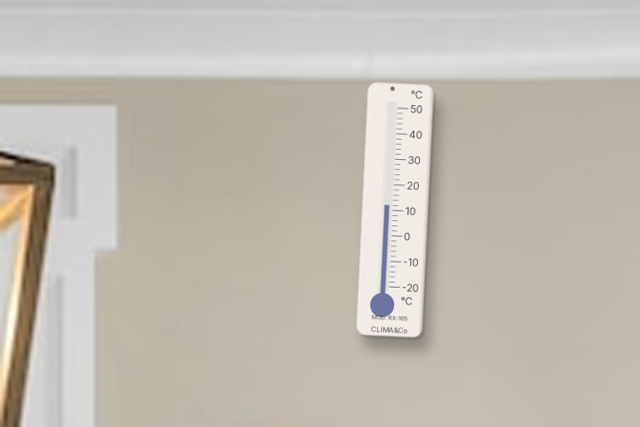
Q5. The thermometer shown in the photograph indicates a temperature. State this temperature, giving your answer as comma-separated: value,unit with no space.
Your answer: 12,°C
